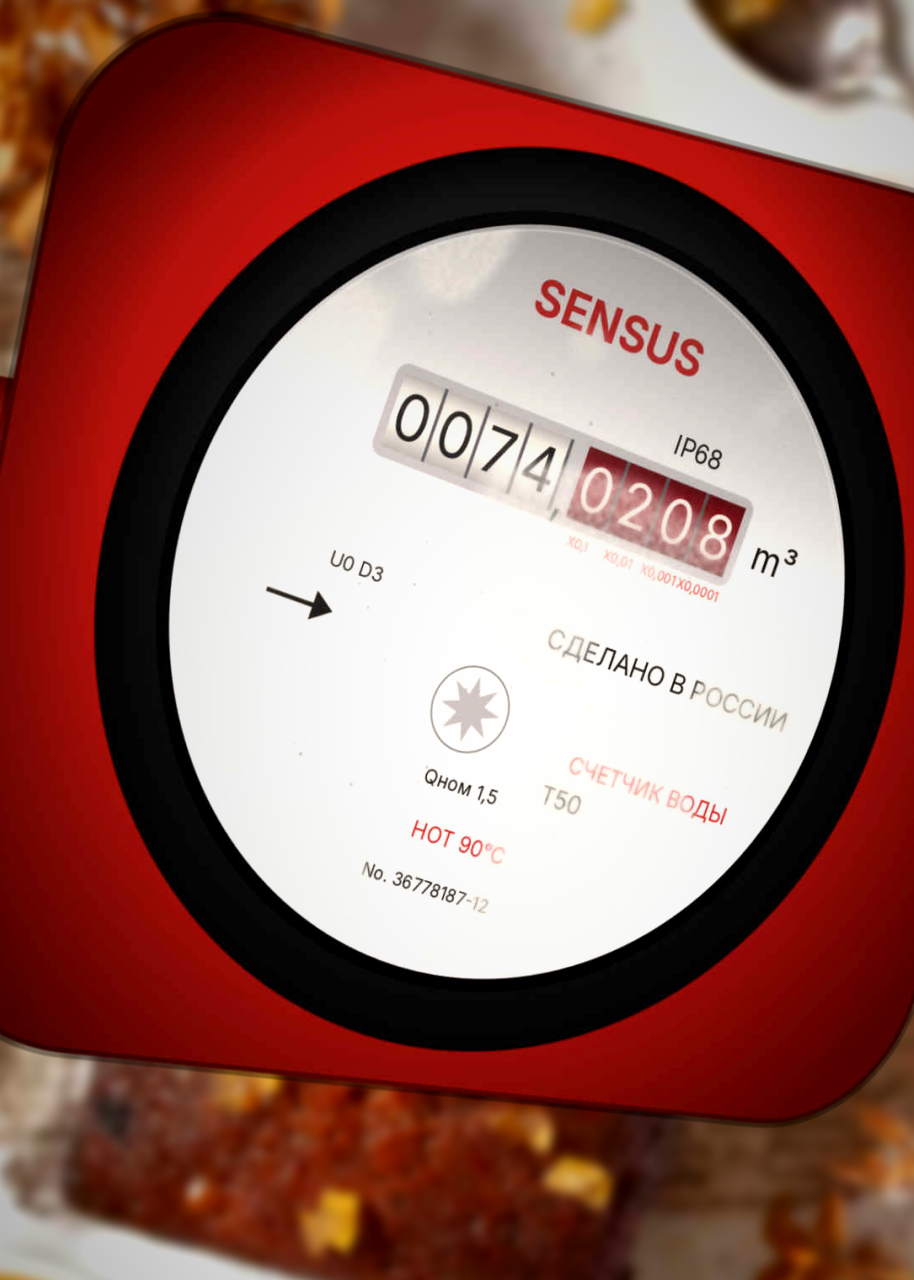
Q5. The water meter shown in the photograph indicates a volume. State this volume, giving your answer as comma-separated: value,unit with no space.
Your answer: 74.0208,m³
